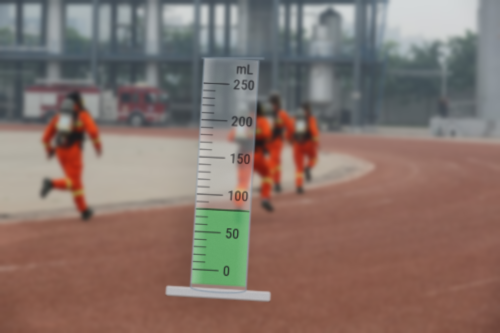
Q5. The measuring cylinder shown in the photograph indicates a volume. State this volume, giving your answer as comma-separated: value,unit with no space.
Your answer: 80,mL
